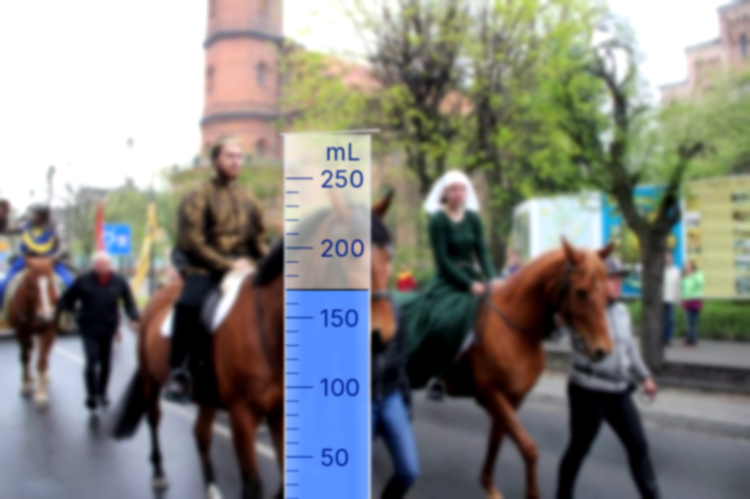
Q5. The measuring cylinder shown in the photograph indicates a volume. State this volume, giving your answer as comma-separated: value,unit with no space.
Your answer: 170,mL
